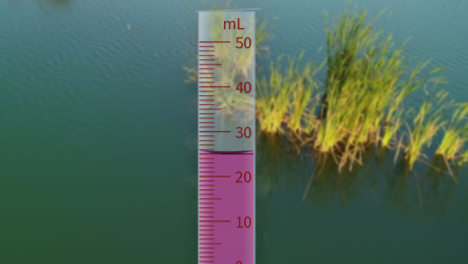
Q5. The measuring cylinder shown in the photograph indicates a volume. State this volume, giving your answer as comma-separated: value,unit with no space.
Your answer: 25,mL
